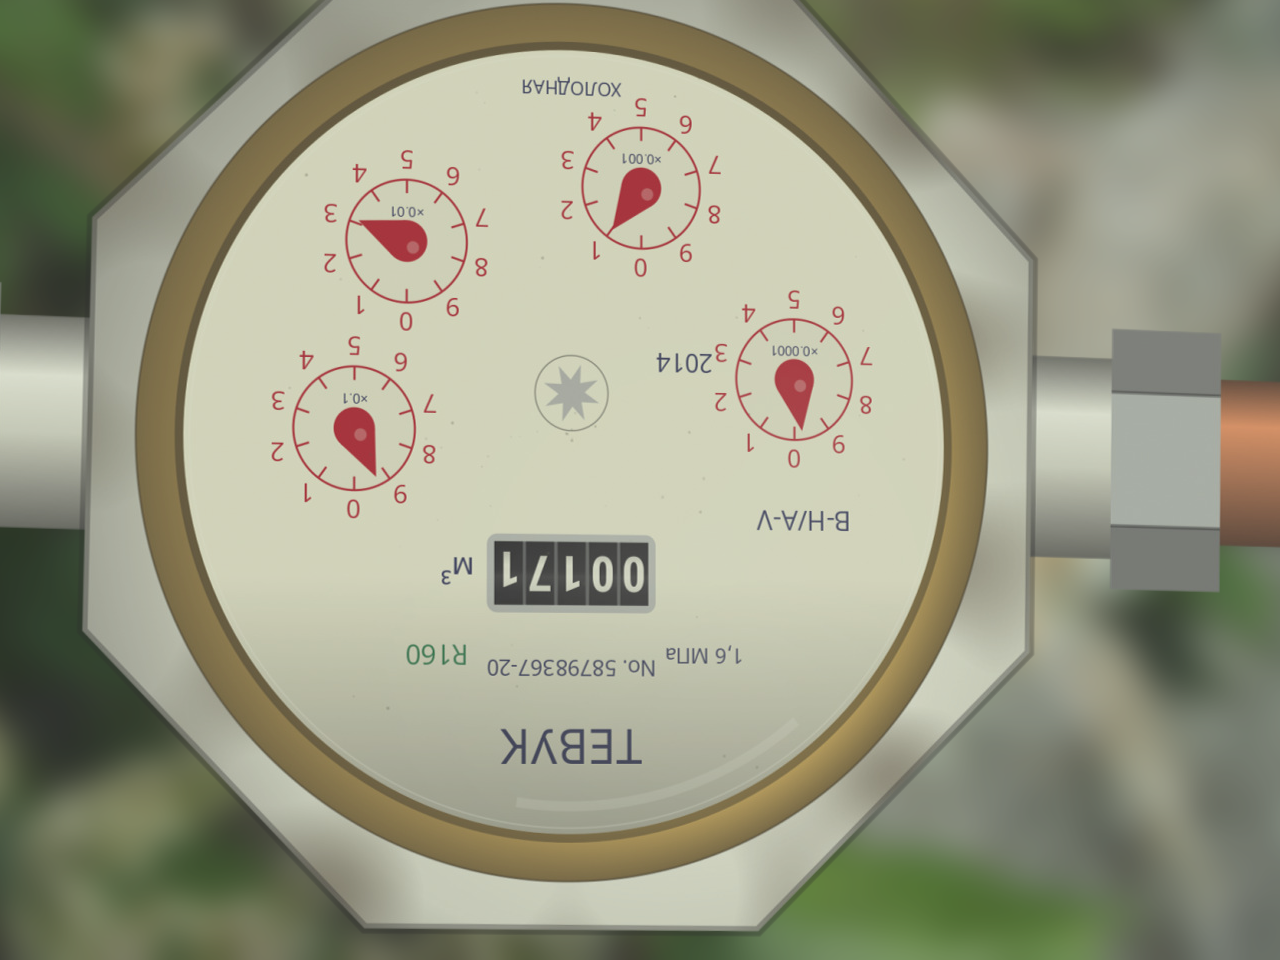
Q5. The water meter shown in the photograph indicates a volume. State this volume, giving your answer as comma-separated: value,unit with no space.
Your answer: 170.9309,m³
